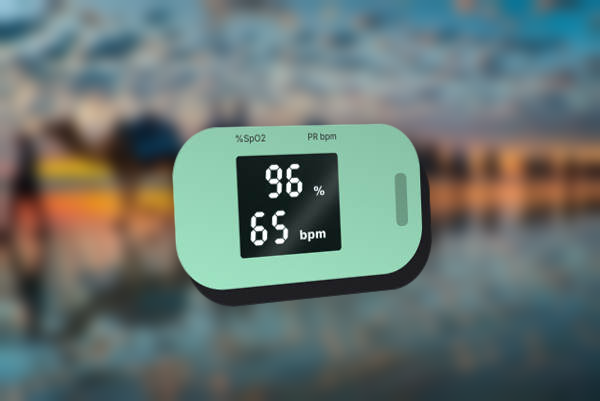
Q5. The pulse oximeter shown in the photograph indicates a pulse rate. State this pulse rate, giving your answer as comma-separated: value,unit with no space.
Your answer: 65,bpm
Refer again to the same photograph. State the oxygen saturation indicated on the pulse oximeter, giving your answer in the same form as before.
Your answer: 96,%
